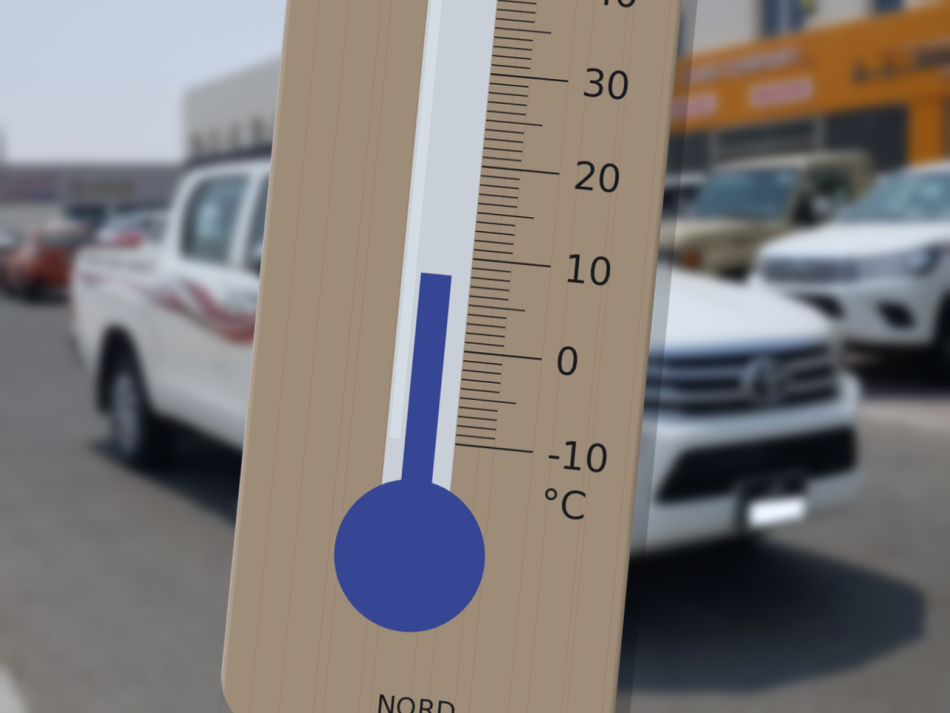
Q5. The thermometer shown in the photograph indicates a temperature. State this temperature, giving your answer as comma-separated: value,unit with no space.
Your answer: 8,°C
